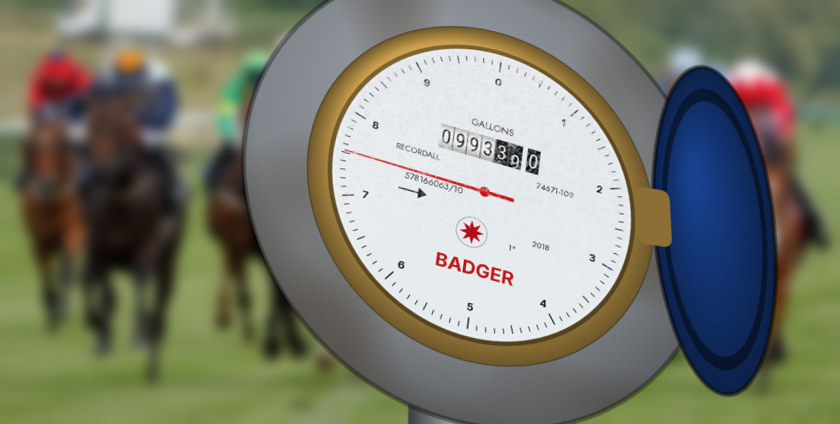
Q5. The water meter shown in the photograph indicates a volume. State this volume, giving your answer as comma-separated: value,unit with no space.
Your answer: 993387.5,gal
